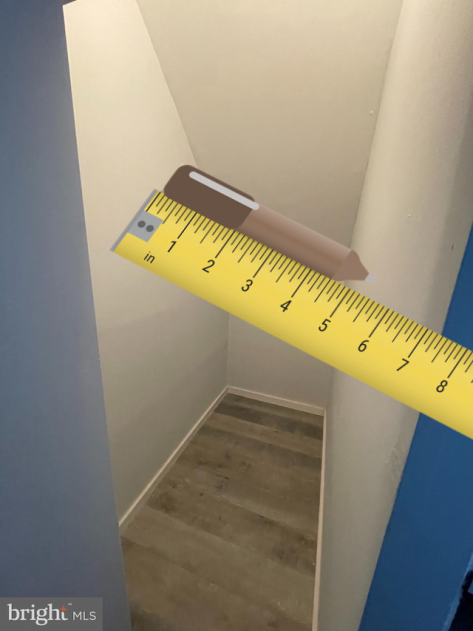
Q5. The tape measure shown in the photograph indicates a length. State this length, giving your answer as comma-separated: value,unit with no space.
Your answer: 5.375,in
